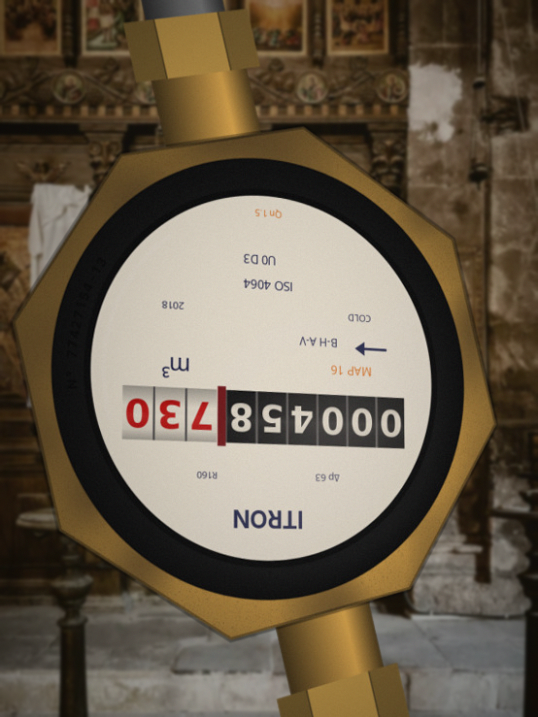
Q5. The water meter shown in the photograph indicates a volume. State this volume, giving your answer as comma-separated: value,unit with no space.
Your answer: 458.730,m³
